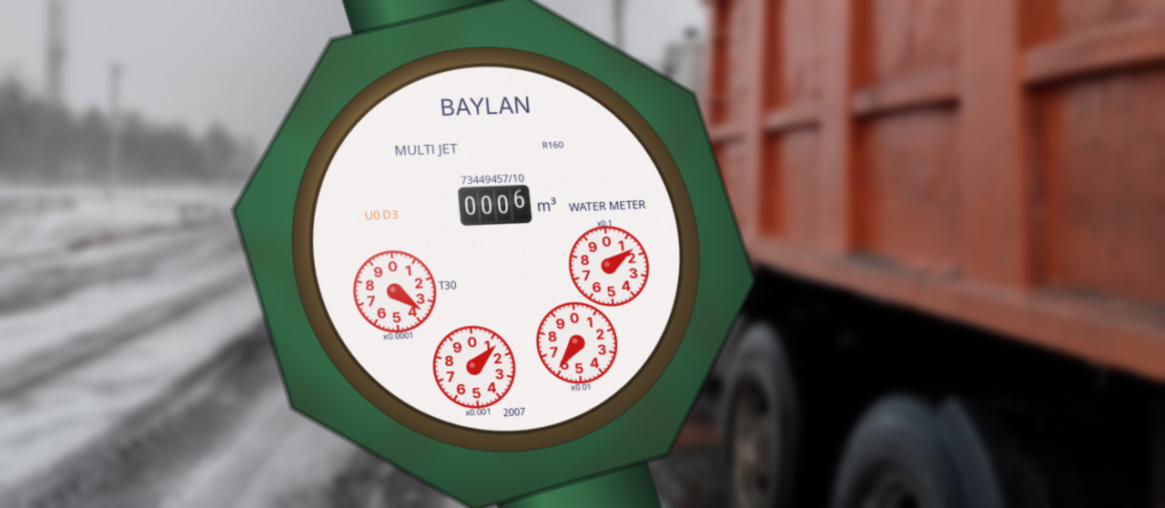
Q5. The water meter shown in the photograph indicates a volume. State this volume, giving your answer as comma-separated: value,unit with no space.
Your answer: 6.1613,m³
